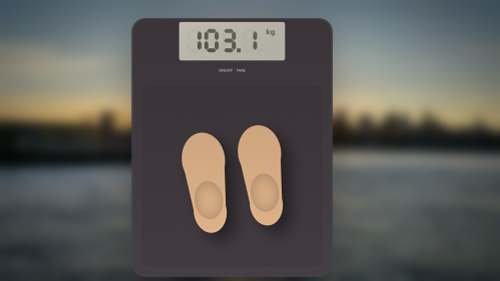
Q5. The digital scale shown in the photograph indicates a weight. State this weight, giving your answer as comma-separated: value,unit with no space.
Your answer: 103.1,kg
